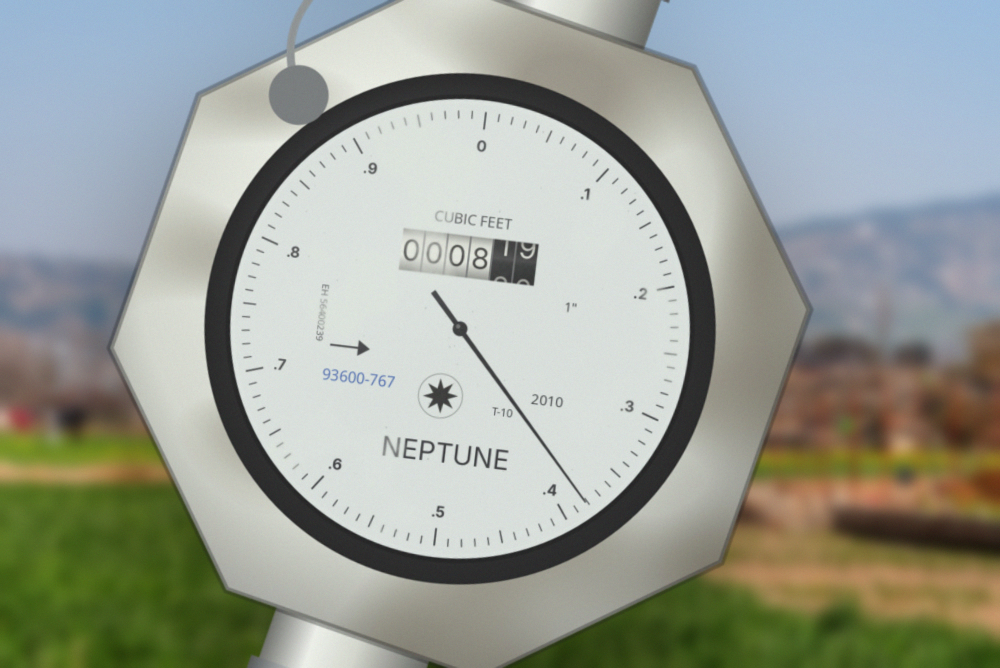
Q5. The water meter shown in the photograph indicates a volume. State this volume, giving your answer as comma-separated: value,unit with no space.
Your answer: 819.38,ft³
